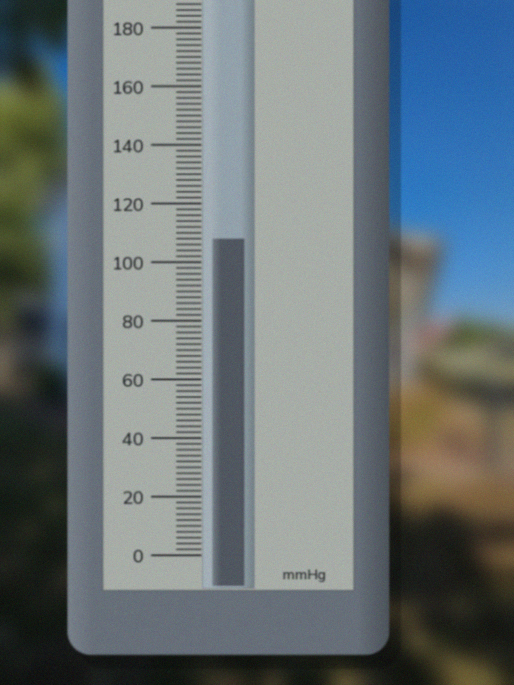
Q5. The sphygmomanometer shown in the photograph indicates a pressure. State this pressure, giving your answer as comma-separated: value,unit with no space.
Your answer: 108,mmHg
